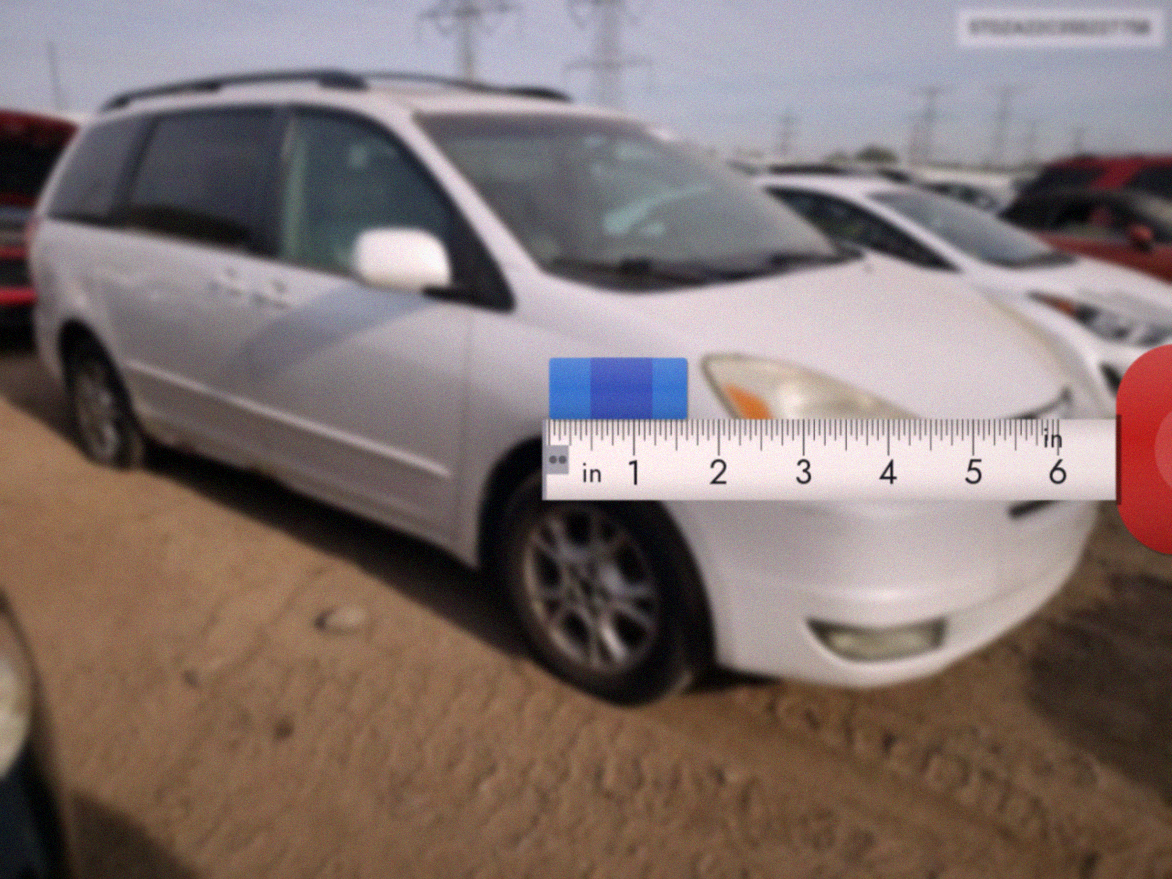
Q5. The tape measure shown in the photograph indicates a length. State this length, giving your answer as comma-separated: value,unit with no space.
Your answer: 1.625,in
